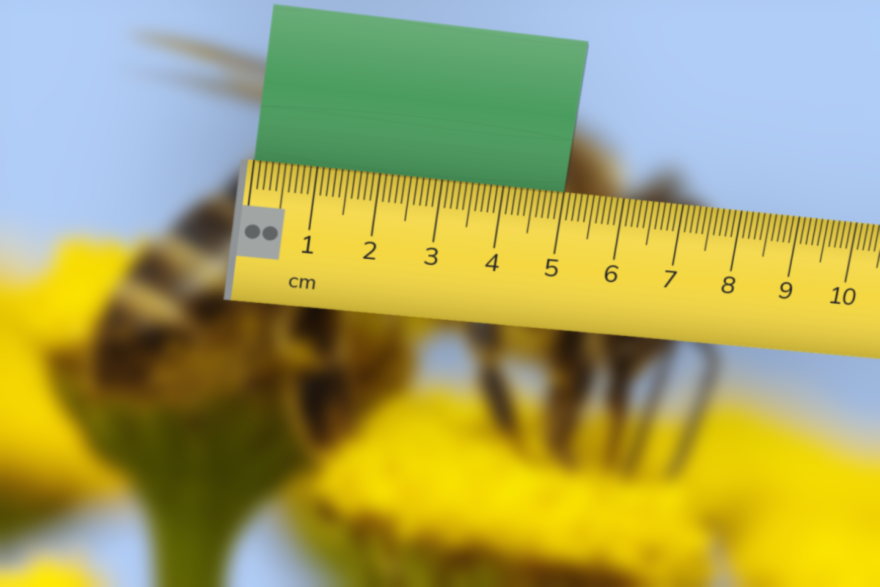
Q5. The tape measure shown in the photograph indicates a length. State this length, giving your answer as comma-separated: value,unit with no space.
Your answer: 5,cm
